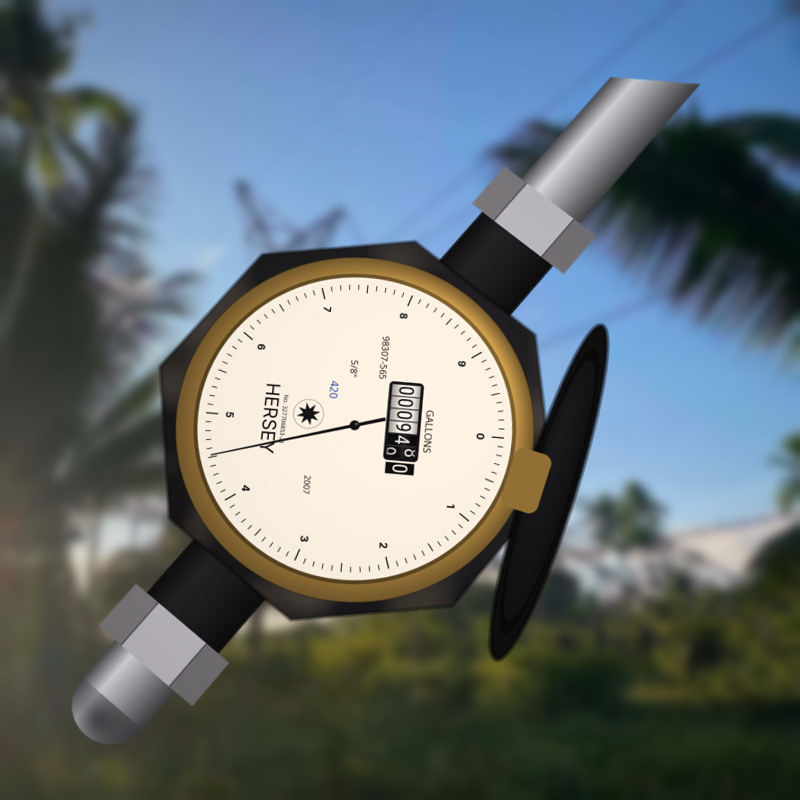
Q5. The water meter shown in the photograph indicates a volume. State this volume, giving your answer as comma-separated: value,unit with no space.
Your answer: 9484.5,gal
